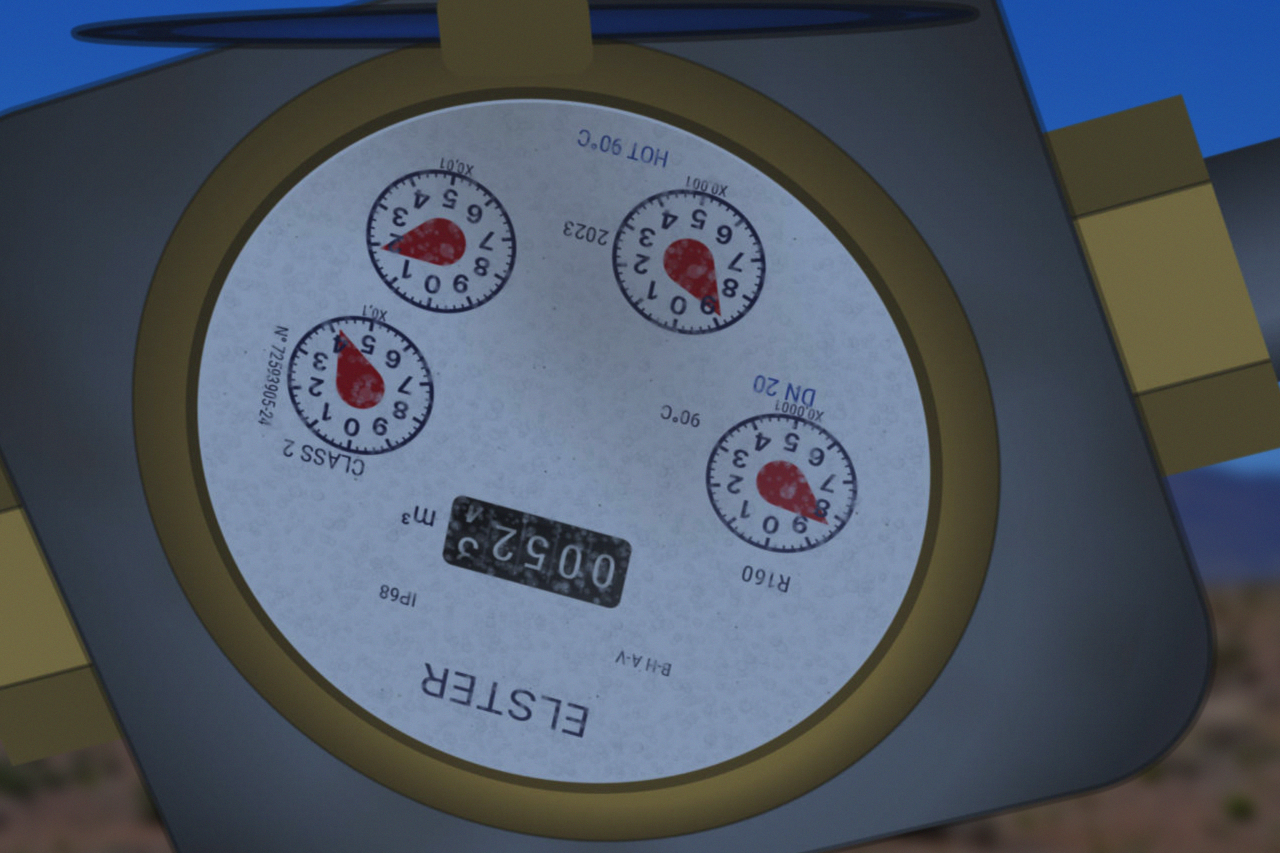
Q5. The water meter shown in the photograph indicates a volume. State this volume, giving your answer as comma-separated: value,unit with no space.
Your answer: 523.4188,m³
